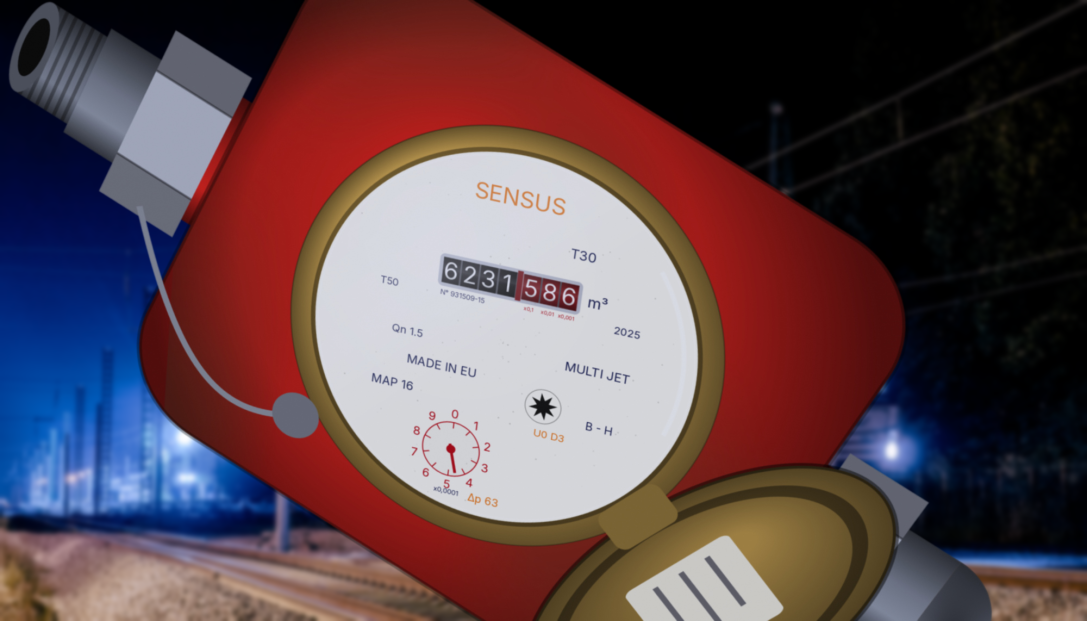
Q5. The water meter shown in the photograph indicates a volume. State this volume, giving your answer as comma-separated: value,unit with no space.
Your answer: 6231.5864,m³
